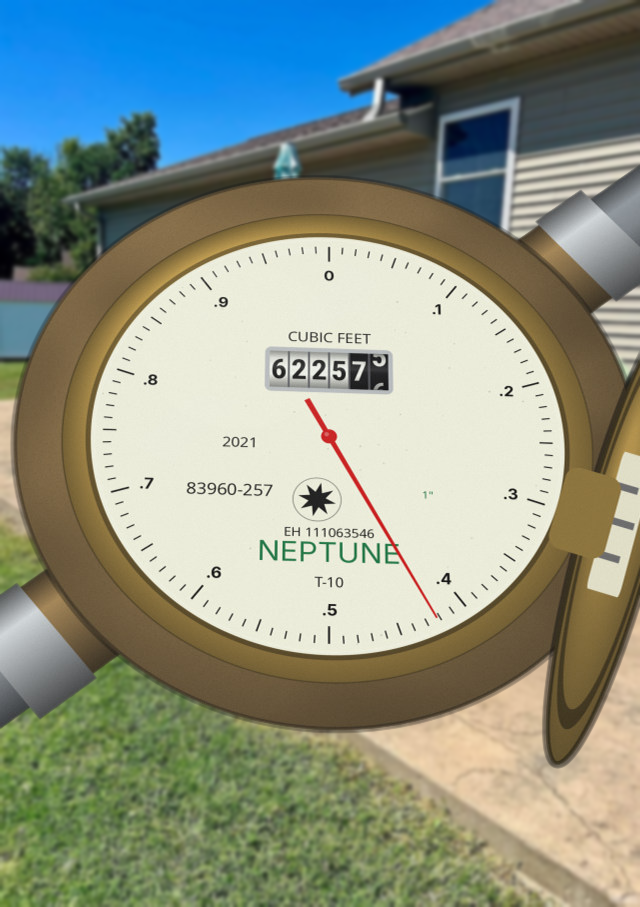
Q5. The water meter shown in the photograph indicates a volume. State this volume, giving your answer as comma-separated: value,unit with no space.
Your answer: 622575.42,ft³
